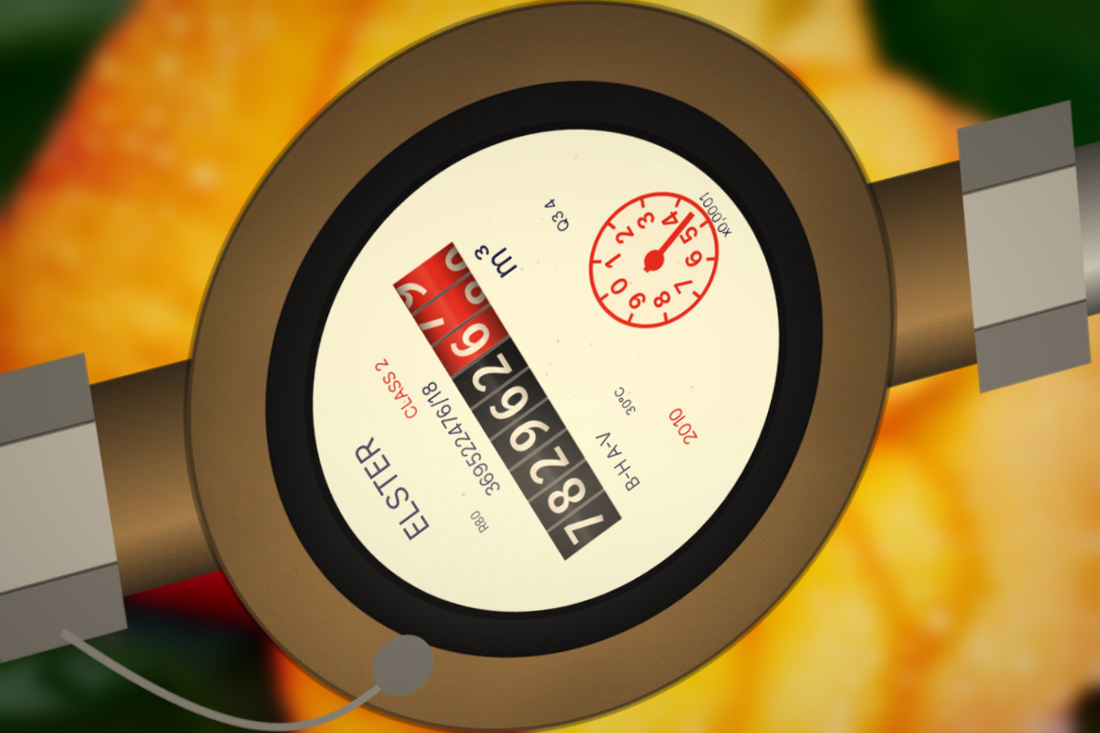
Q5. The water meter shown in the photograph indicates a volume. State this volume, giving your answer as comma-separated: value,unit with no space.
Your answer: 782962.6794,m³
